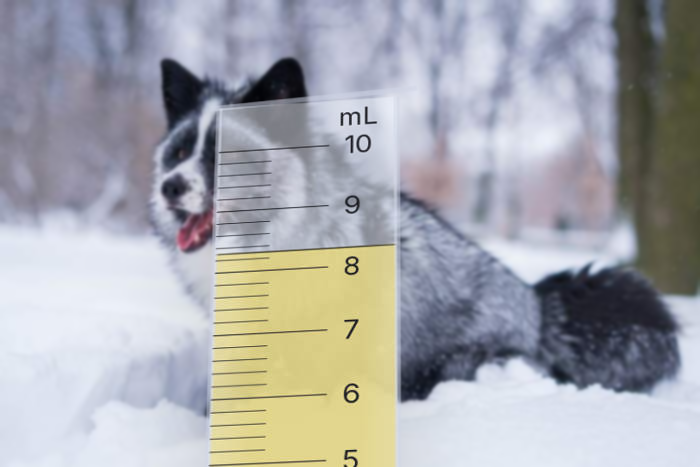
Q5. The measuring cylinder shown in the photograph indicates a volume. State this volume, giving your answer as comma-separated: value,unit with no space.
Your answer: 8.3,mL
